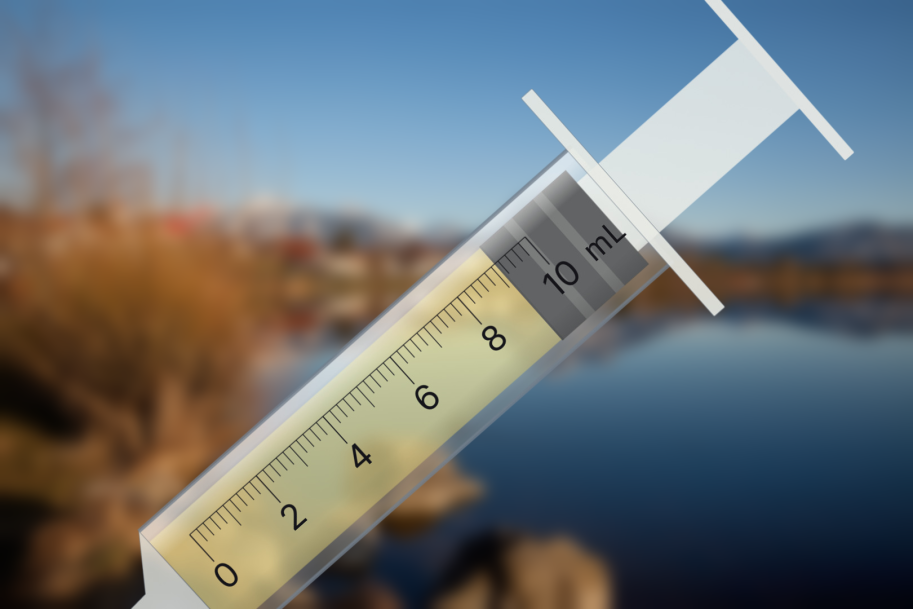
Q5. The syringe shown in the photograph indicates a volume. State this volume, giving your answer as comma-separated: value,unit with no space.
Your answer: 9.1,mL
